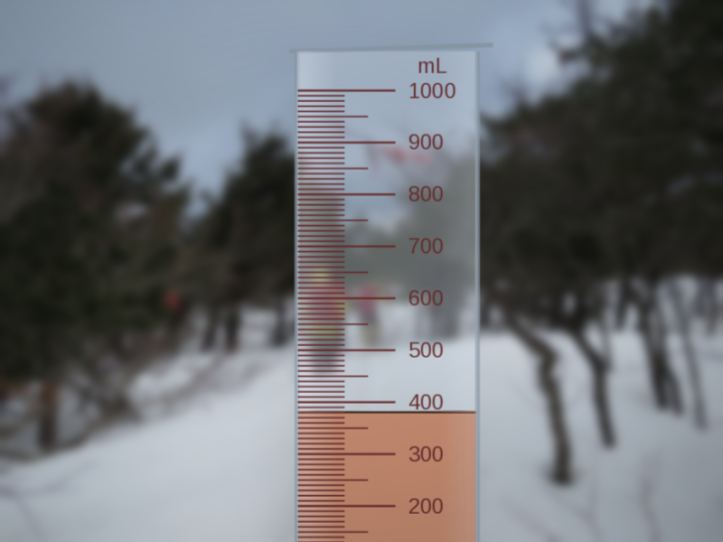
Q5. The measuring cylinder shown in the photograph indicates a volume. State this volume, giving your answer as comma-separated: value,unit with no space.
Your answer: 380,mL
